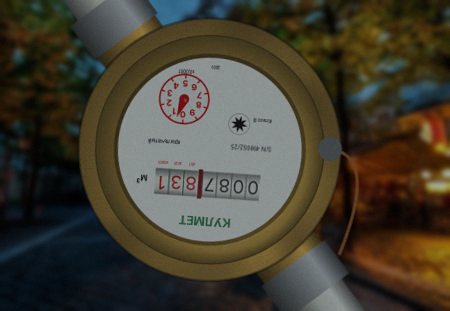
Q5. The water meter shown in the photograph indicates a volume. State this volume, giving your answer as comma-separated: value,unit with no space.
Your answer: 87.8310,m³
